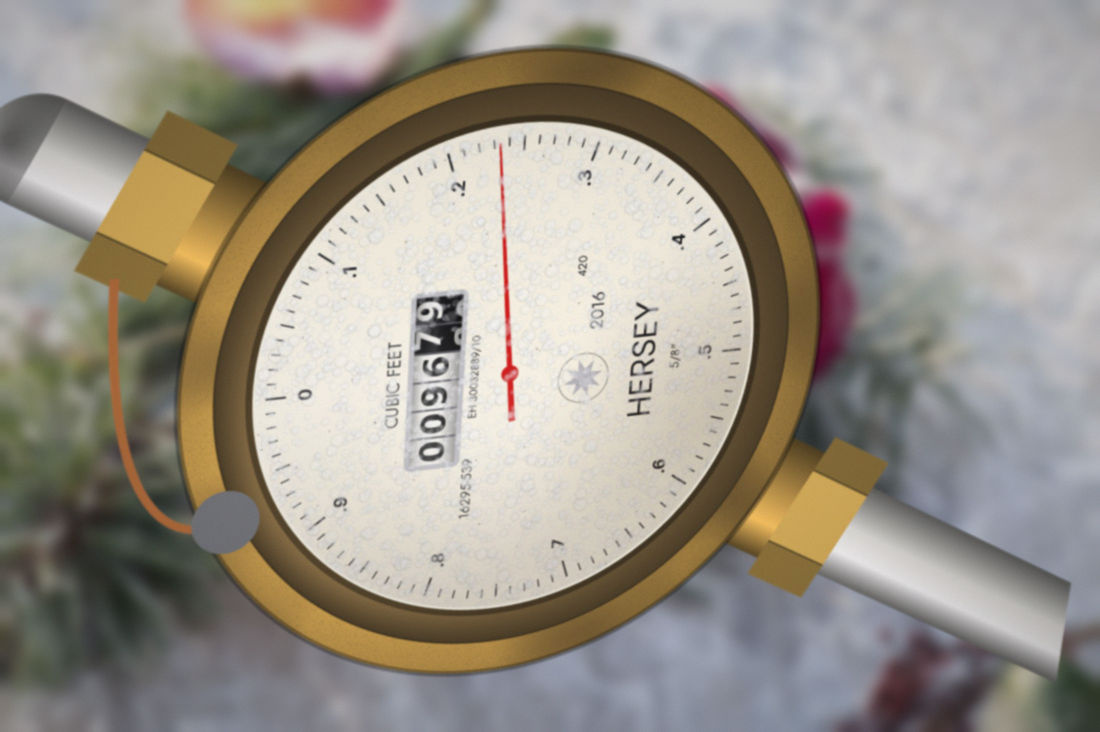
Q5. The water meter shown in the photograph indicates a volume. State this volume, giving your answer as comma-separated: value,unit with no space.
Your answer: 9679.23,ft³
